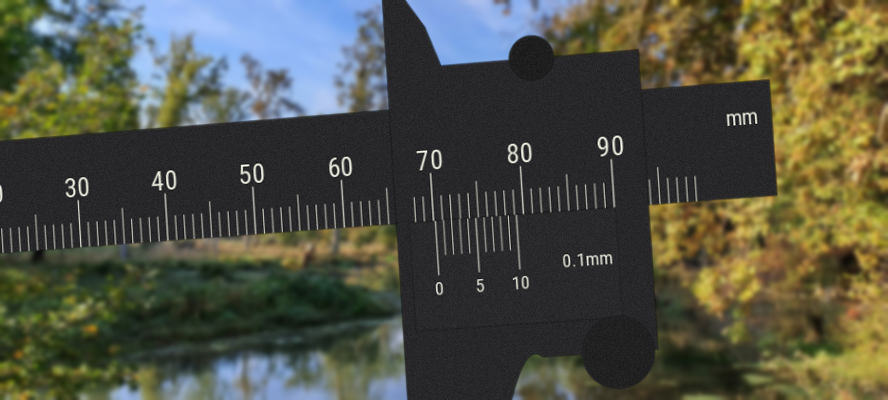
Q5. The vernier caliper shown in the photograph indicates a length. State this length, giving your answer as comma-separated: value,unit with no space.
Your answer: 70.2,mm
